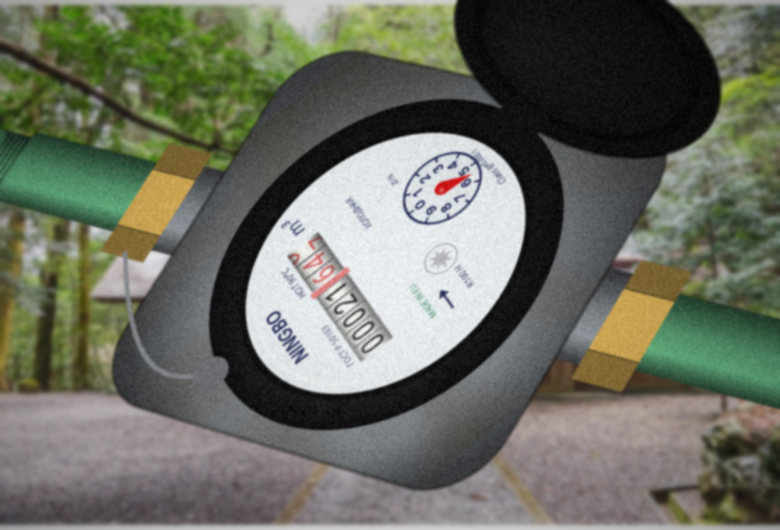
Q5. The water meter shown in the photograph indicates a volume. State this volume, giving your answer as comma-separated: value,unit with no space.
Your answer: 21.6465,m³
